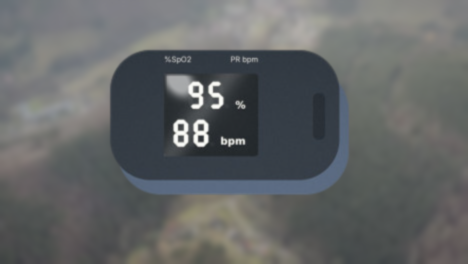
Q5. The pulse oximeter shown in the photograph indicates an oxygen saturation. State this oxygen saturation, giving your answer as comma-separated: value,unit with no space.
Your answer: 95,%
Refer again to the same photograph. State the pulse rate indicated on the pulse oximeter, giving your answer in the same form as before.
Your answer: 88,bpm
